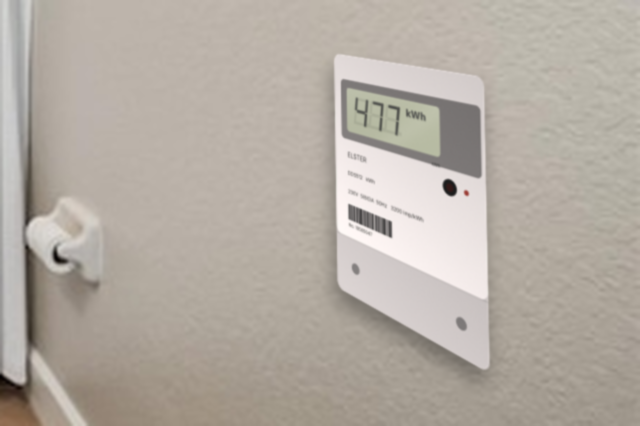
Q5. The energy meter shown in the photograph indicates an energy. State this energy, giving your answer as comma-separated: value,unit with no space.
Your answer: 477,kWh
